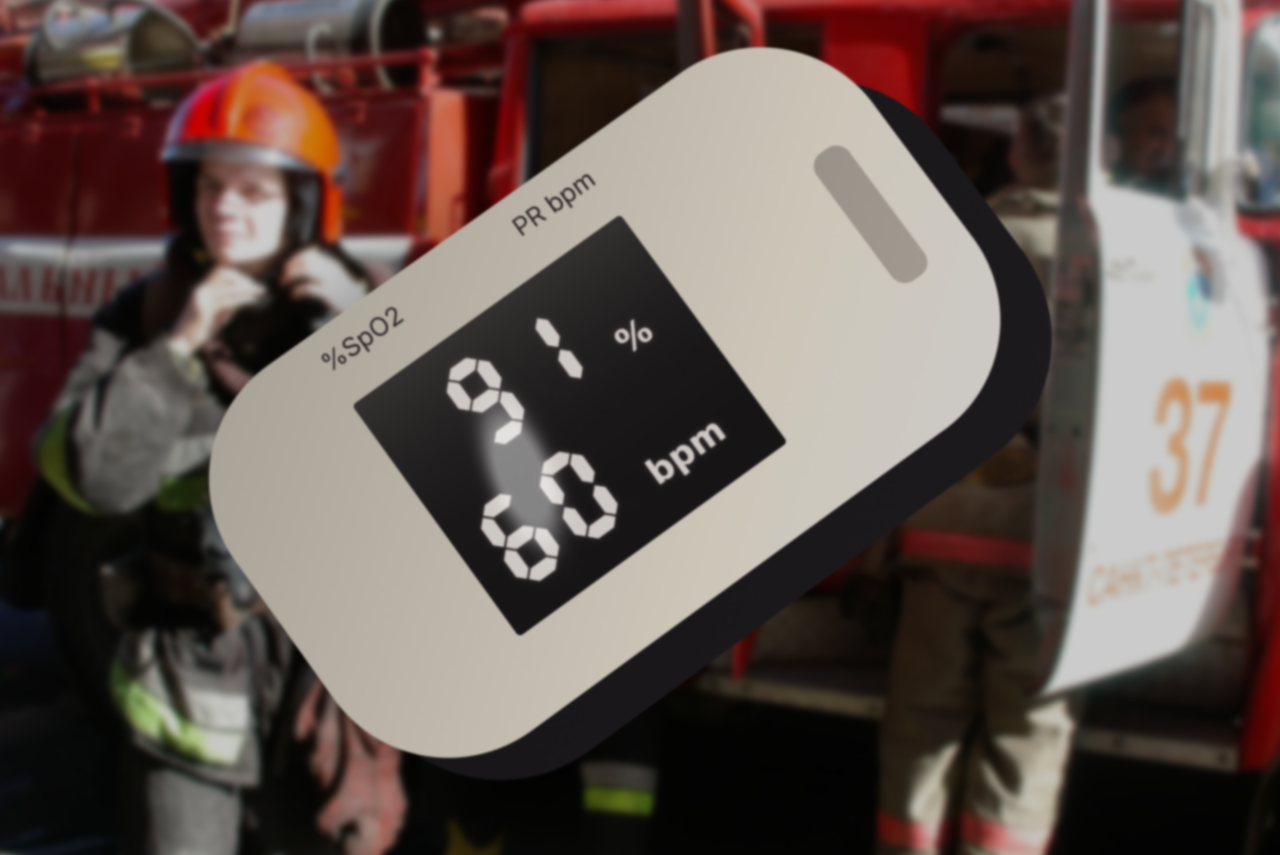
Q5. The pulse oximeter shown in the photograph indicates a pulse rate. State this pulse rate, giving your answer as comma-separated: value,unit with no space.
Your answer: 60,bpm
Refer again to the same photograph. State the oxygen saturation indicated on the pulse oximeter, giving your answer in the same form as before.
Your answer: 91,%
